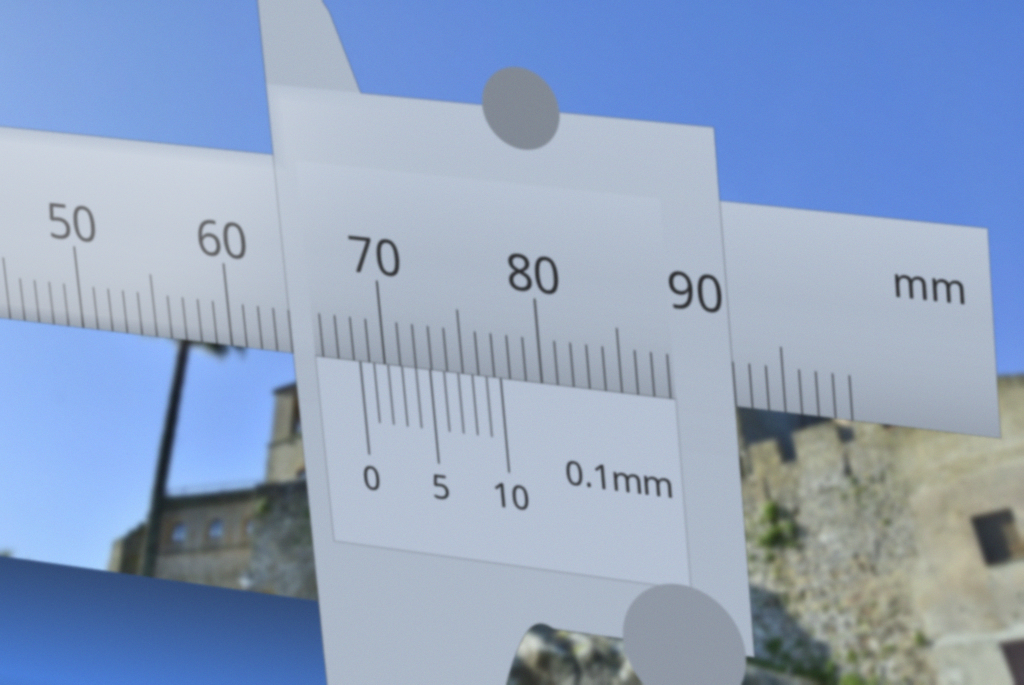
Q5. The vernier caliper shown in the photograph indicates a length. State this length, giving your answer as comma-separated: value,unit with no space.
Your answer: 68.4,mm
